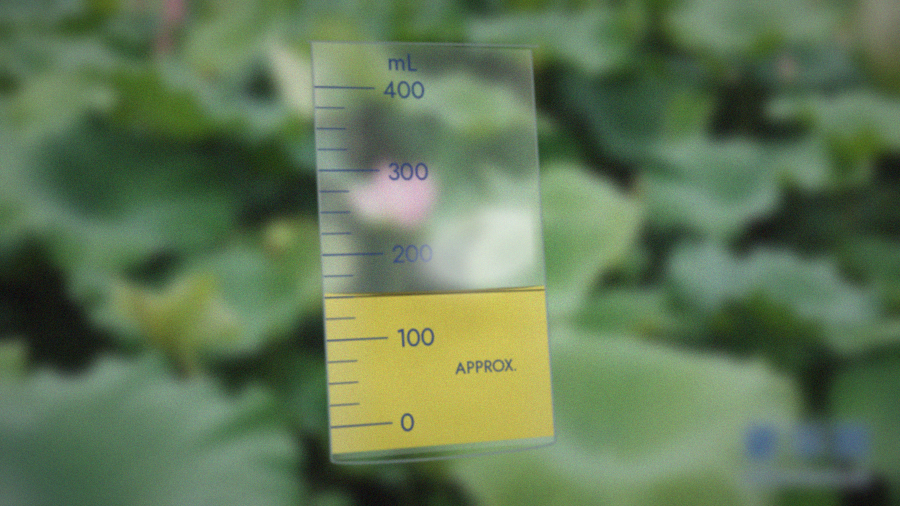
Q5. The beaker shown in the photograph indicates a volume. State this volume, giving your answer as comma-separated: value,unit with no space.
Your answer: 150,mL
